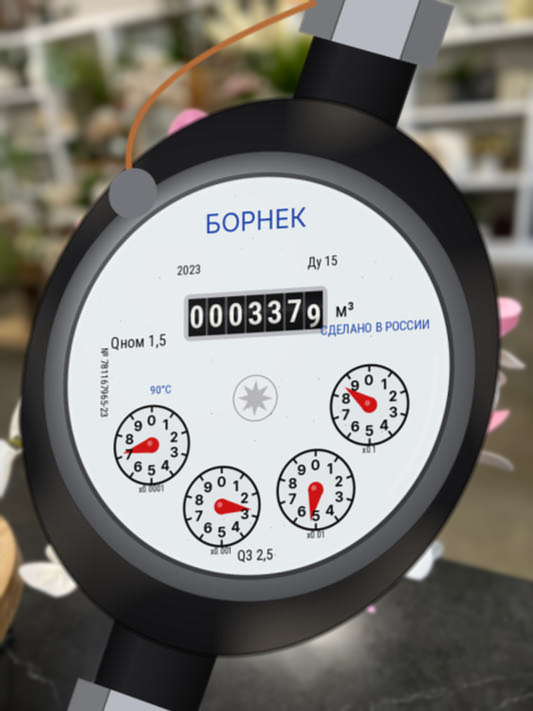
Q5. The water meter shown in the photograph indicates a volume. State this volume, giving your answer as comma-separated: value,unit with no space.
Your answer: 3378.8527,m³
